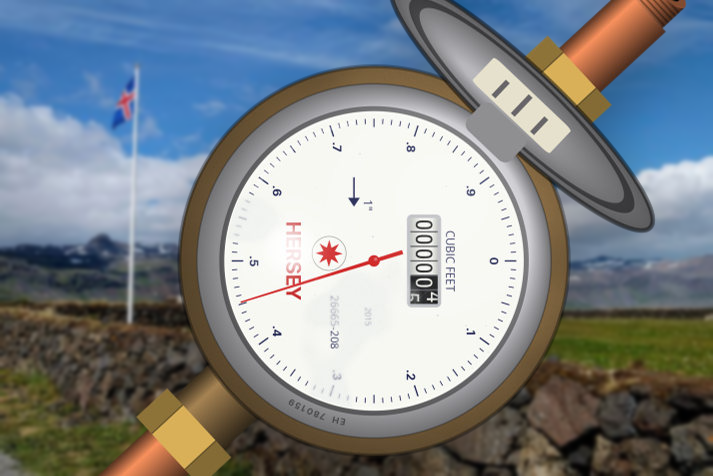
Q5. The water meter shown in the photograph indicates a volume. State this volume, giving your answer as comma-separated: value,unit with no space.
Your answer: 4.45,ft³
